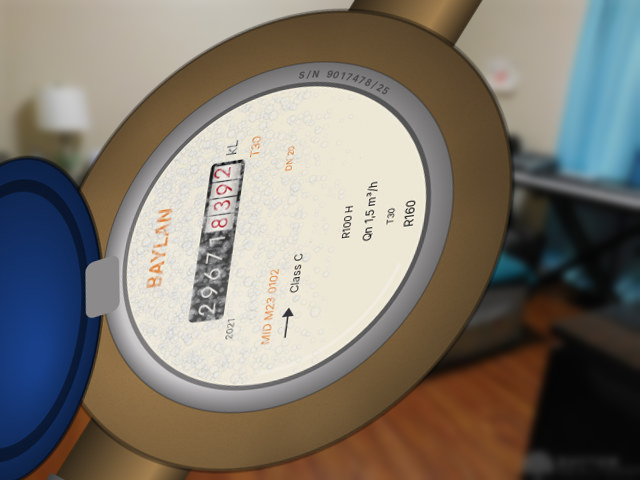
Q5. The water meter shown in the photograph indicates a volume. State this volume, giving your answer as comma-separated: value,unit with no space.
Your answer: 29671.8392,kL
